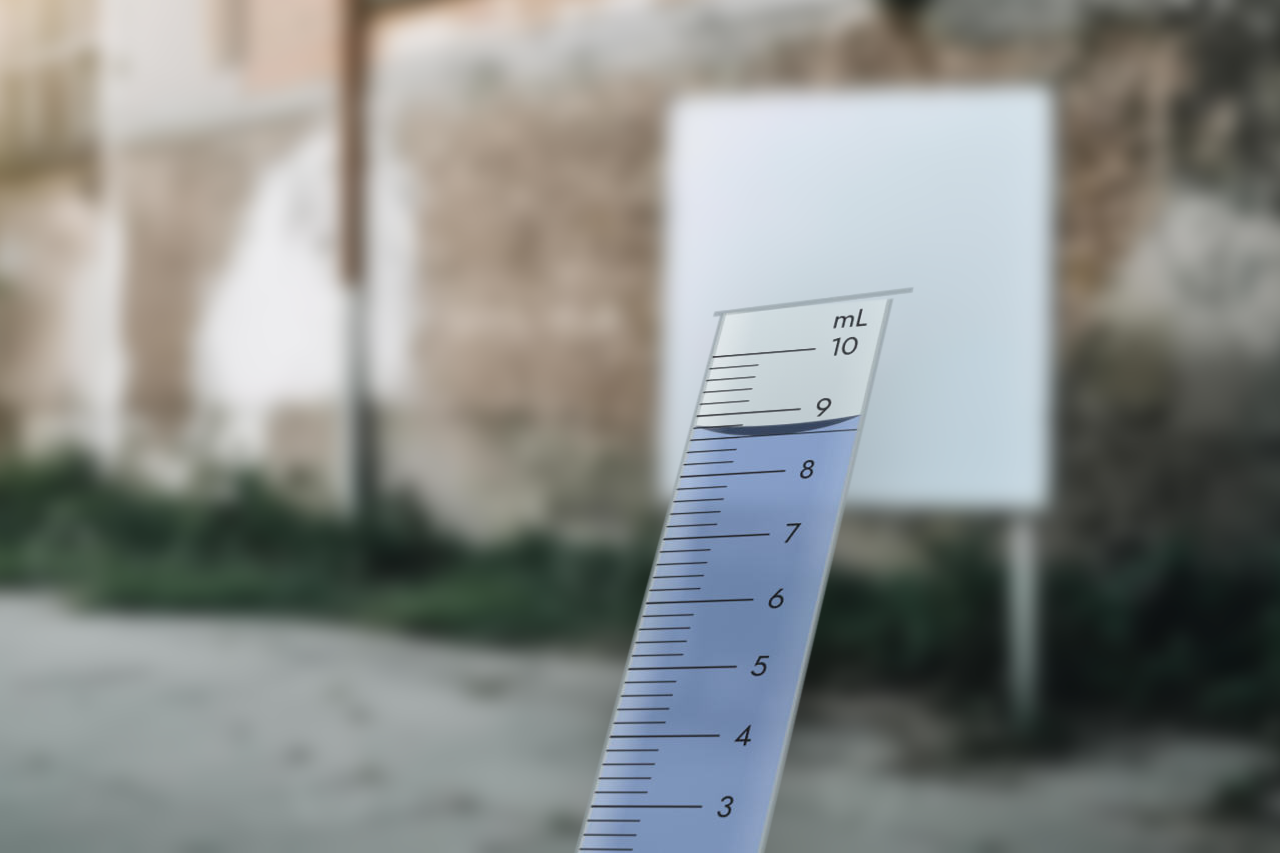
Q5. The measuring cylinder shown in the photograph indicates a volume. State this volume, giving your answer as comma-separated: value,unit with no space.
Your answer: 8.6,mL
